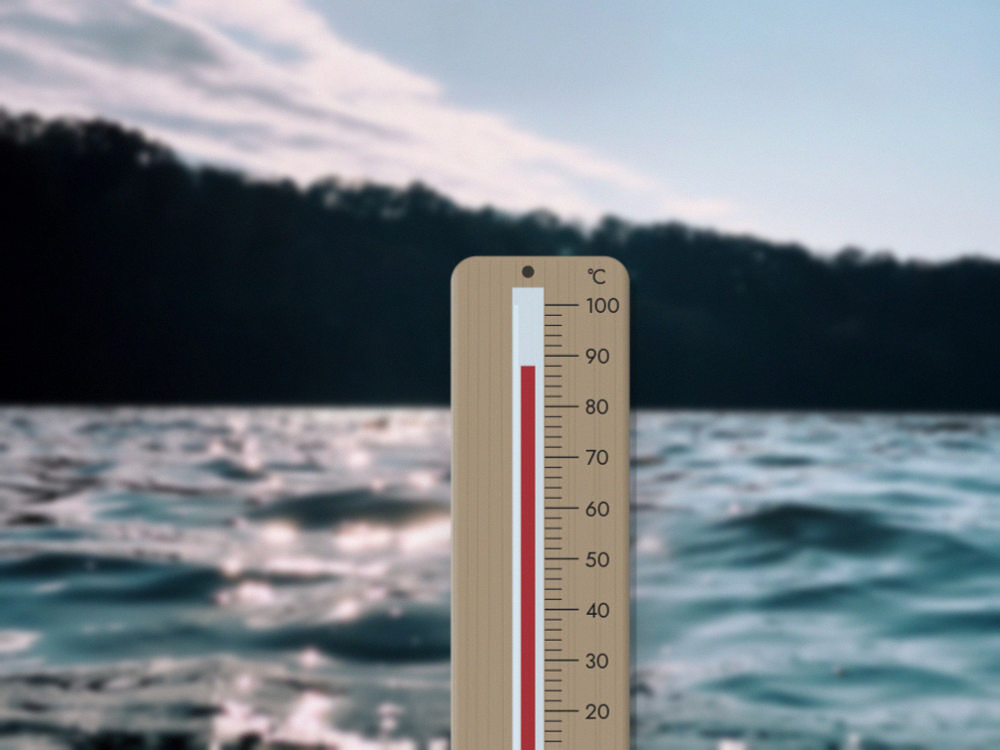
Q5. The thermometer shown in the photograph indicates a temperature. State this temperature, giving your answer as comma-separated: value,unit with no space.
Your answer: 88,°C
